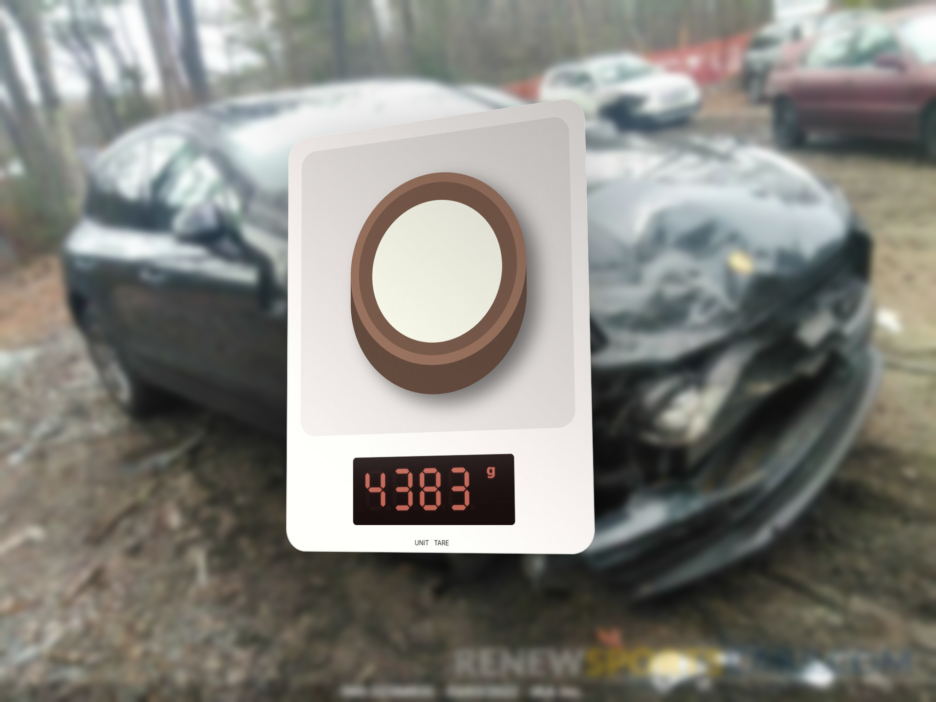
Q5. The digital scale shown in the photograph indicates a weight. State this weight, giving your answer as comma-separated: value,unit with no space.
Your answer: 4383,g
